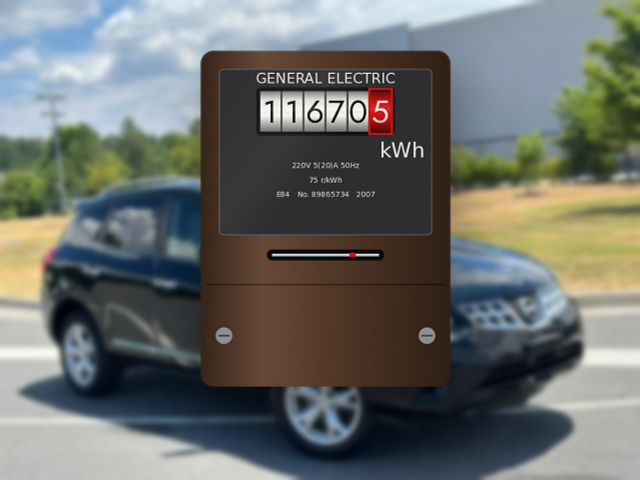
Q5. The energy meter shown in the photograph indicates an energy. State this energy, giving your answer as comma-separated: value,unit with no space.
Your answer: 11670.5,kWh
